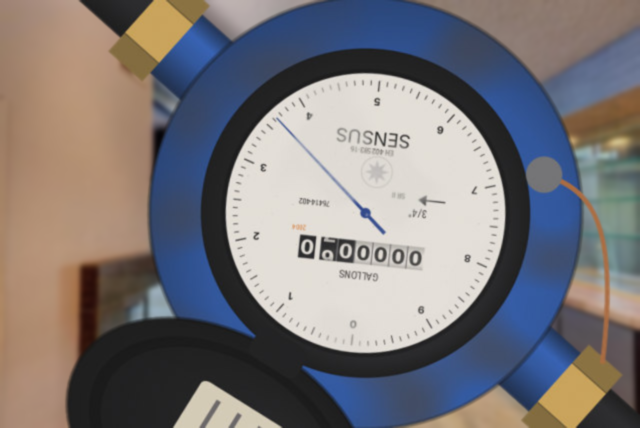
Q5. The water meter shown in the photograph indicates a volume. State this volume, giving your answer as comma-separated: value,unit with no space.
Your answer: 63.6,gal
